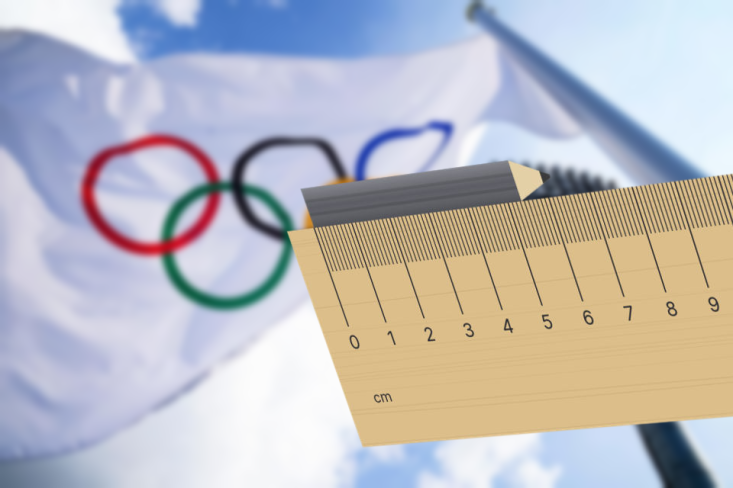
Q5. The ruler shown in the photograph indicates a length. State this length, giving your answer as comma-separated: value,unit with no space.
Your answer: 6.2,cm
